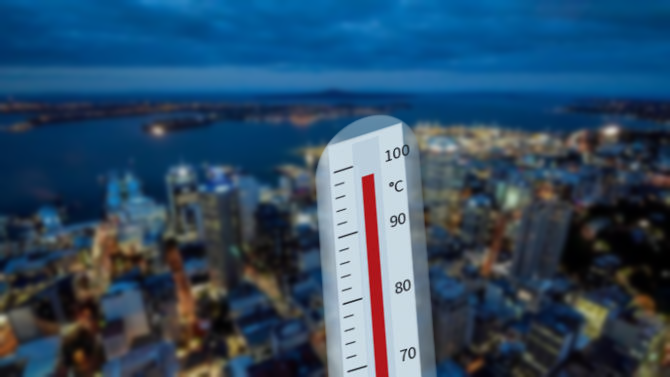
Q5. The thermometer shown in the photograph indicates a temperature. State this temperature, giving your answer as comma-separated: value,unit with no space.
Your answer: 98,°C
